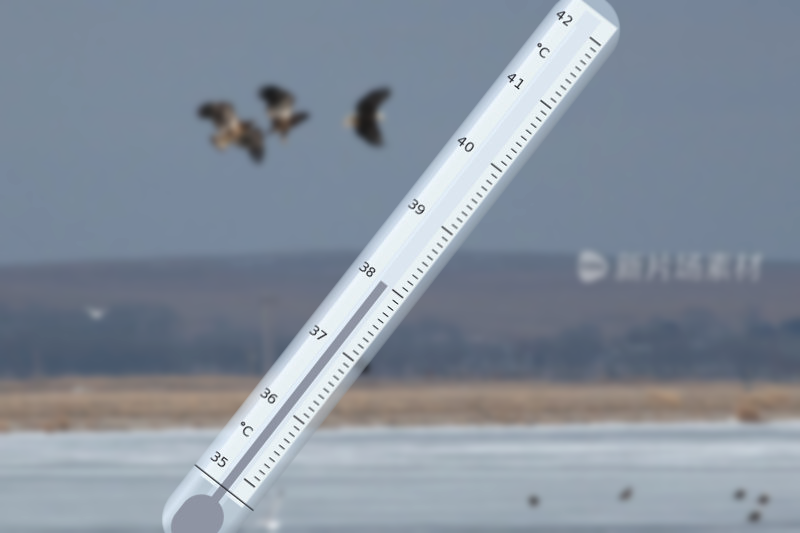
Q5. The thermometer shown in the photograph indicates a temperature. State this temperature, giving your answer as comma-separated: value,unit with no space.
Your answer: 38,°C
